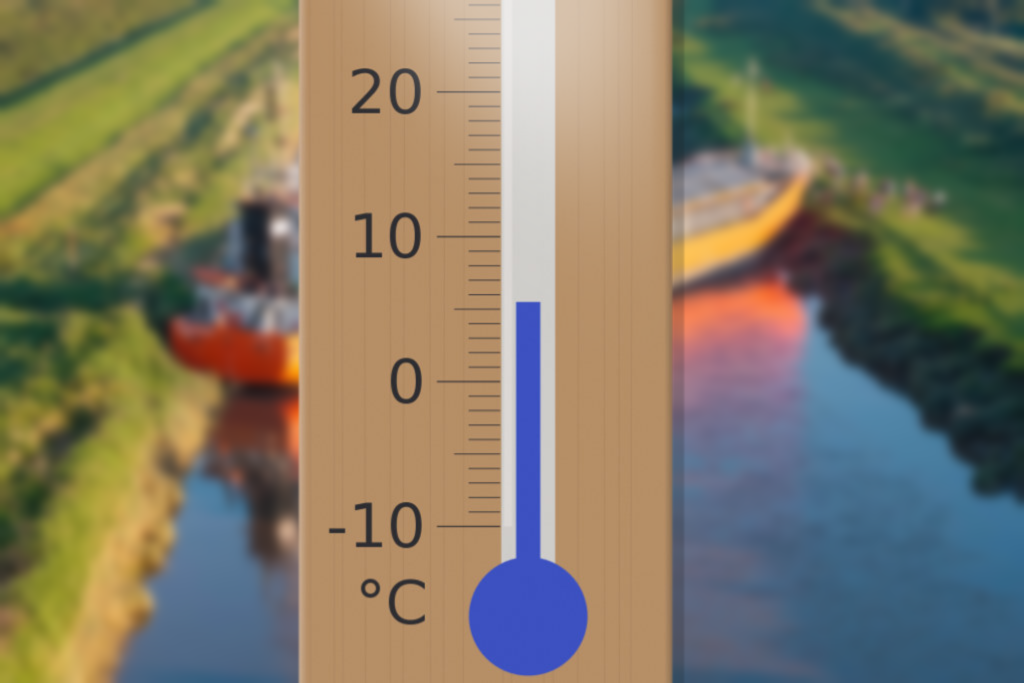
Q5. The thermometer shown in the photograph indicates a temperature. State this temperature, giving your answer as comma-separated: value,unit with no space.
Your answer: 5.5,°C
